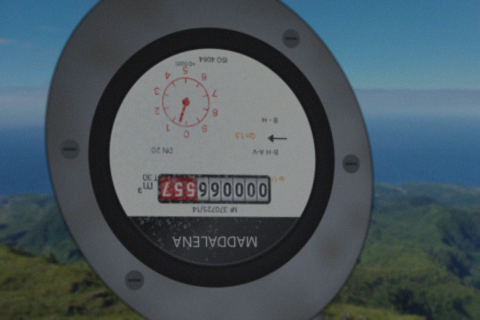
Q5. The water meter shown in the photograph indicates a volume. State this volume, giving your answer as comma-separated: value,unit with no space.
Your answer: 66.5570,m³
